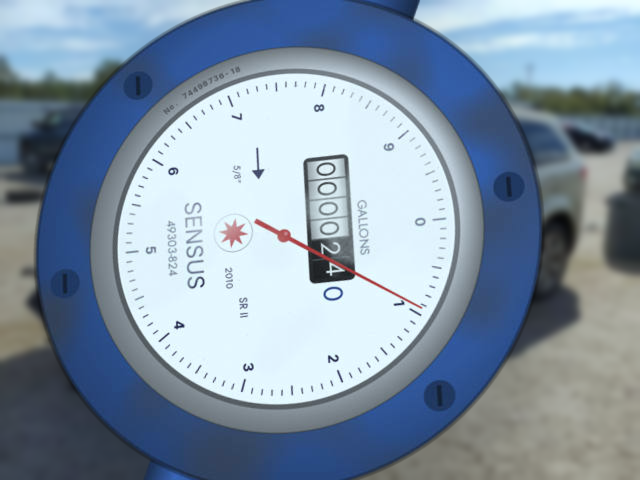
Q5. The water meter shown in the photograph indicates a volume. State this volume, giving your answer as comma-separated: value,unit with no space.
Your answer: 240.9,gal
